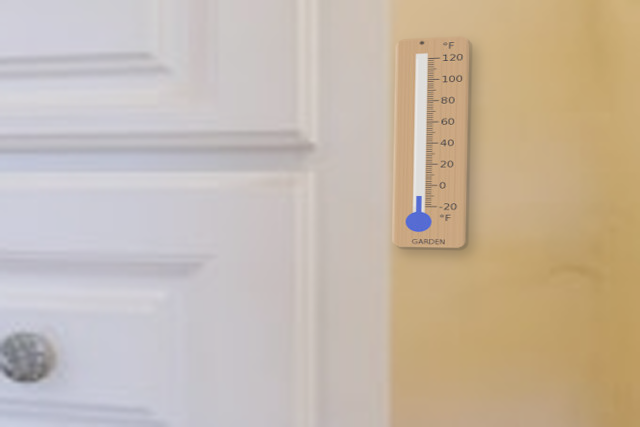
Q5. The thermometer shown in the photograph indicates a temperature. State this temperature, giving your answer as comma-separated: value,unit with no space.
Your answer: -10,°F
